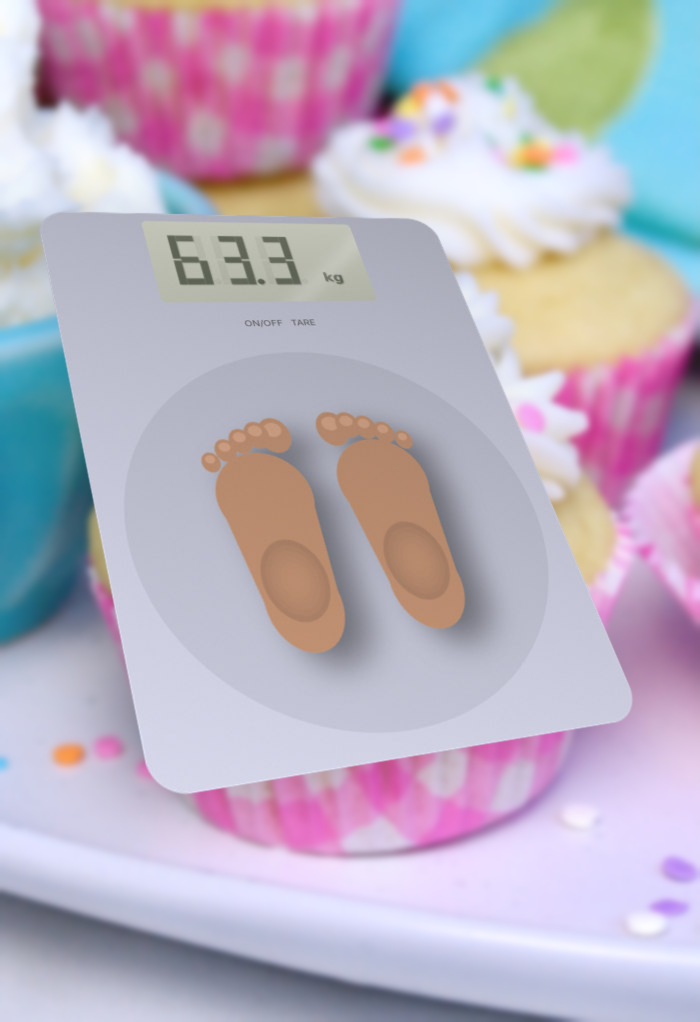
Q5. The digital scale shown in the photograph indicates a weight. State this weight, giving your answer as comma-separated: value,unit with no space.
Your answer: 63.3,kg
